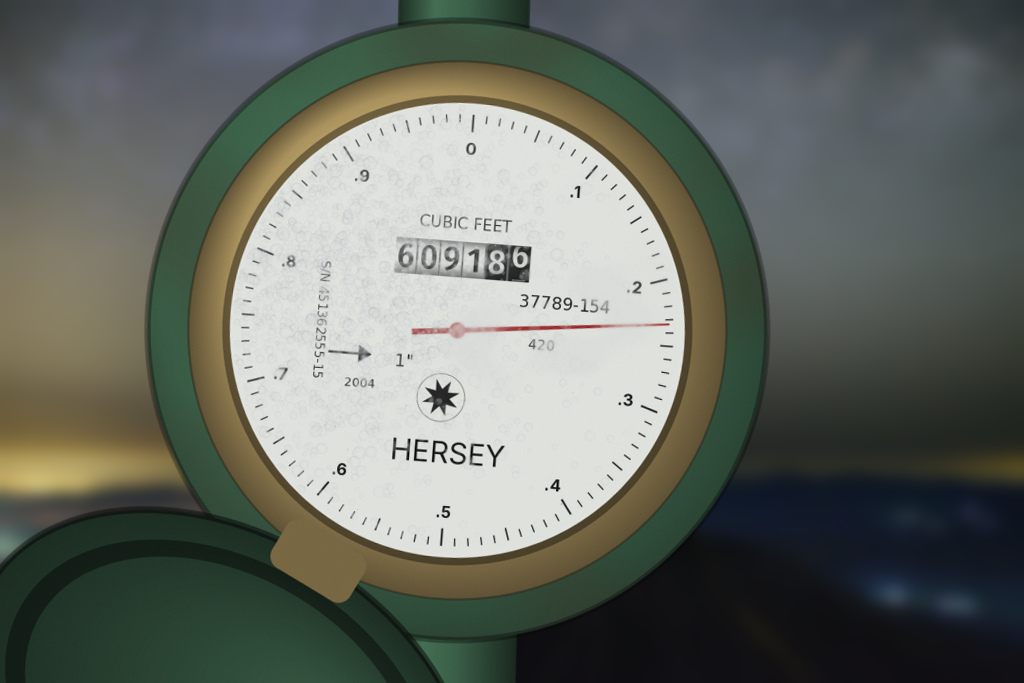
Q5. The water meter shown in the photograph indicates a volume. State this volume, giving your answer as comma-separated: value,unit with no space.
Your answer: 609186.23,ft³
